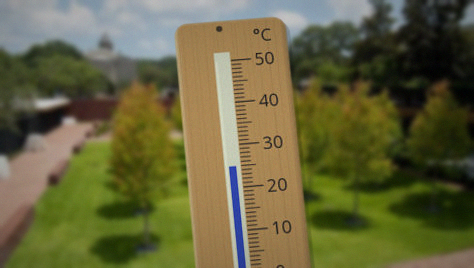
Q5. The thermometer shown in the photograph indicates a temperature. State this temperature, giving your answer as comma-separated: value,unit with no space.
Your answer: 25,°C
